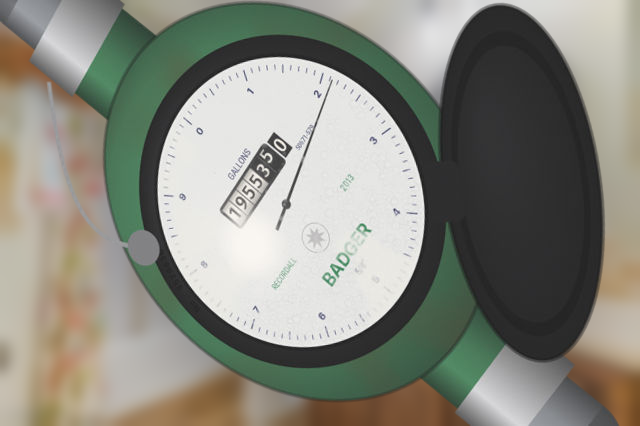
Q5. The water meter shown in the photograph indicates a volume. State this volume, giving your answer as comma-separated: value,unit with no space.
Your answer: 1955352.1,gal
